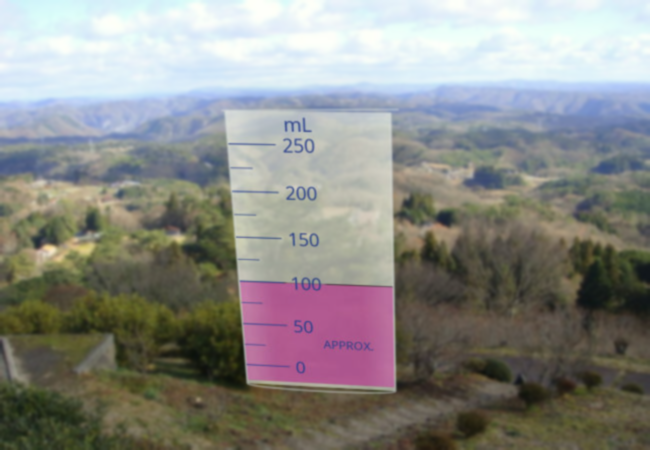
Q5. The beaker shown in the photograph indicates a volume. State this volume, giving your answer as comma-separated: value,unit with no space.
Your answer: 100,mL
